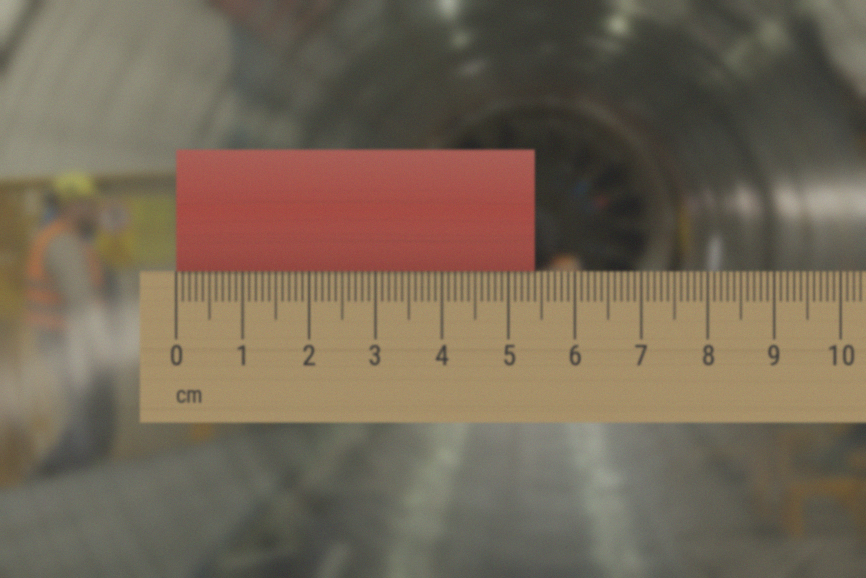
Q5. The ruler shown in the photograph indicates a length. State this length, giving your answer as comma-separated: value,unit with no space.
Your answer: 5.4,cm
